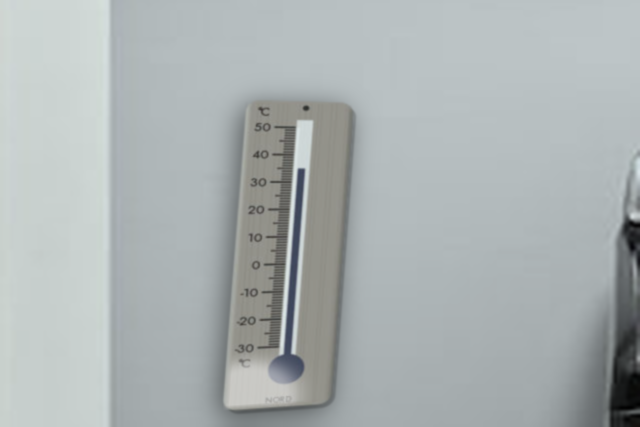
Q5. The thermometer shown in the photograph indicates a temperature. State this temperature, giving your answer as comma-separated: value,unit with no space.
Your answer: 35,°C
